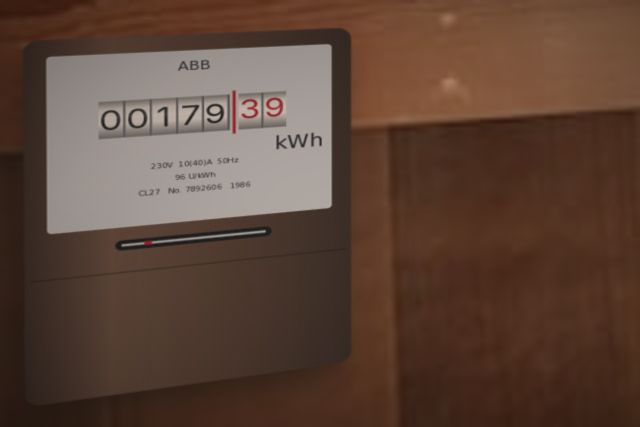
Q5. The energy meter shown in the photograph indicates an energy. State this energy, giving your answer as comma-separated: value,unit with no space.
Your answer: 179.39,kWh
